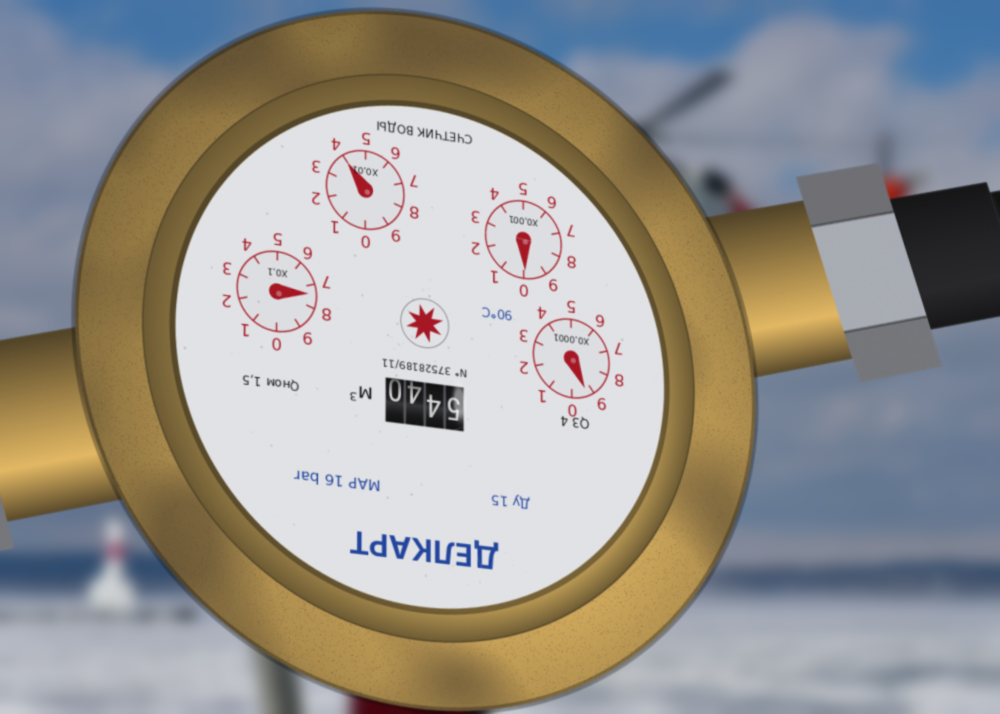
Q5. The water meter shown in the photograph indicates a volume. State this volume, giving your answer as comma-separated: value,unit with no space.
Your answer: 5439.7399,m³
